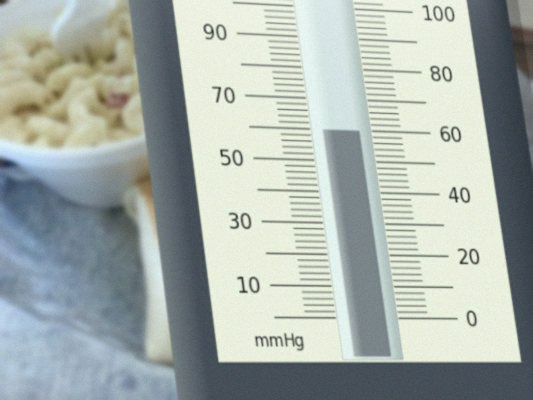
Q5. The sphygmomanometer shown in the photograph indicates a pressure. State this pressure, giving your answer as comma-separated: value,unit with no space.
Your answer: 60,mmHg
